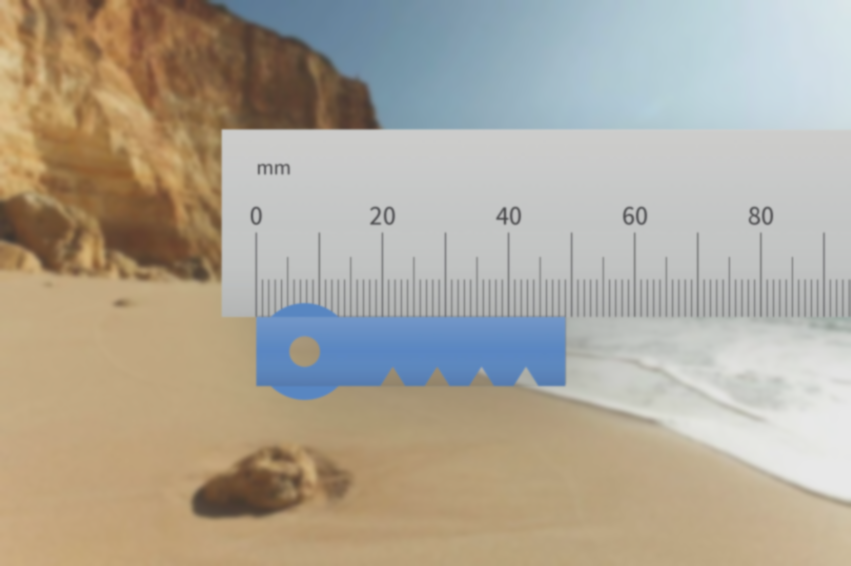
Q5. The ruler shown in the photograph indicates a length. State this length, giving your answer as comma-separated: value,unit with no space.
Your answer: 49,mm
